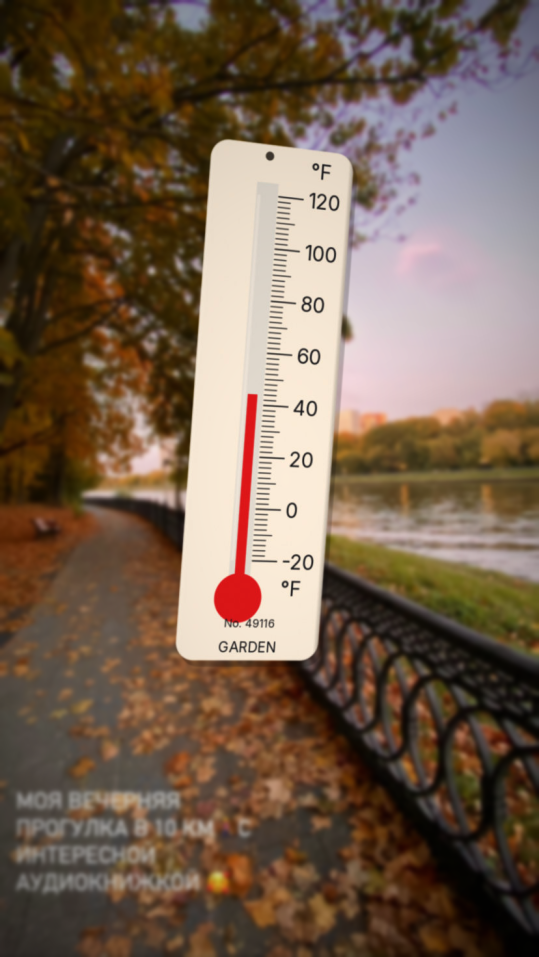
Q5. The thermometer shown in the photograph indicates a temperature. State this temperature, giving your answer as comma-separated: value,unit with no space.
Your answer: 44,°F
